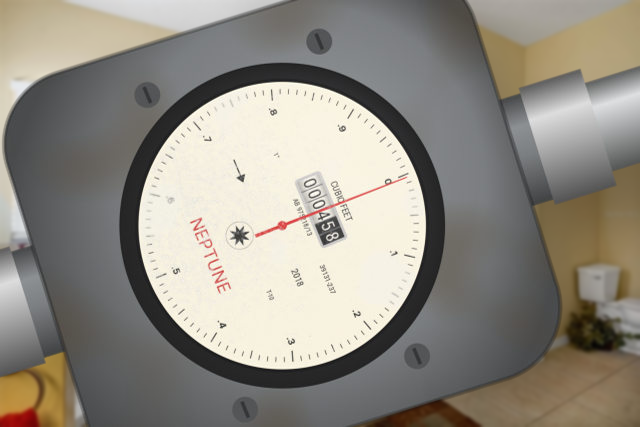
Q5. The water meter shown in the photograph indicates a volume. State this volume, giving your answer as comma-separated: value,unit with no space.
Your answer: 458.00,ft³
